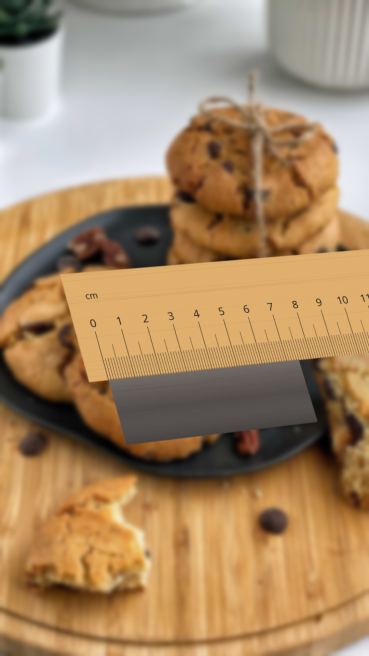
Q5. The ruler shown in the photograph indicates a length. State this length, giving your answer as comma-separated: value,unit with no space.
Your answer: 7.5,cm
